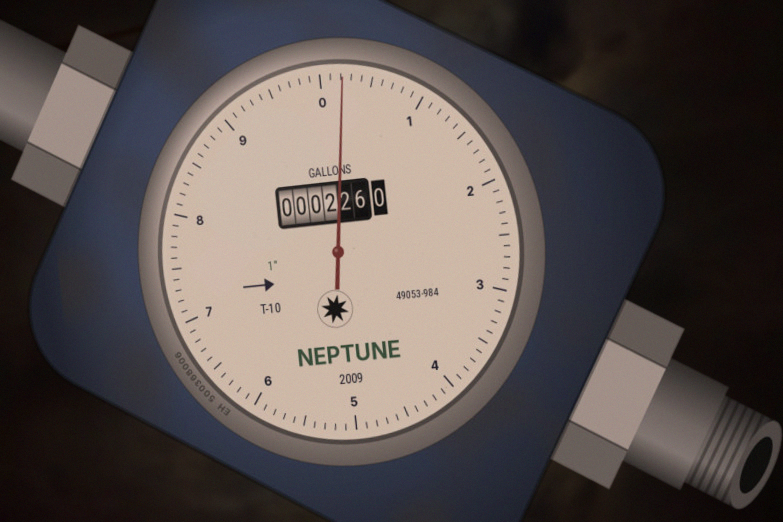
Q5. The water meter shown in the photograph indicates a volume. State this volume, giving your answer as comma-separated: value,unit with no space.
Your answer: 2260.2,gal
